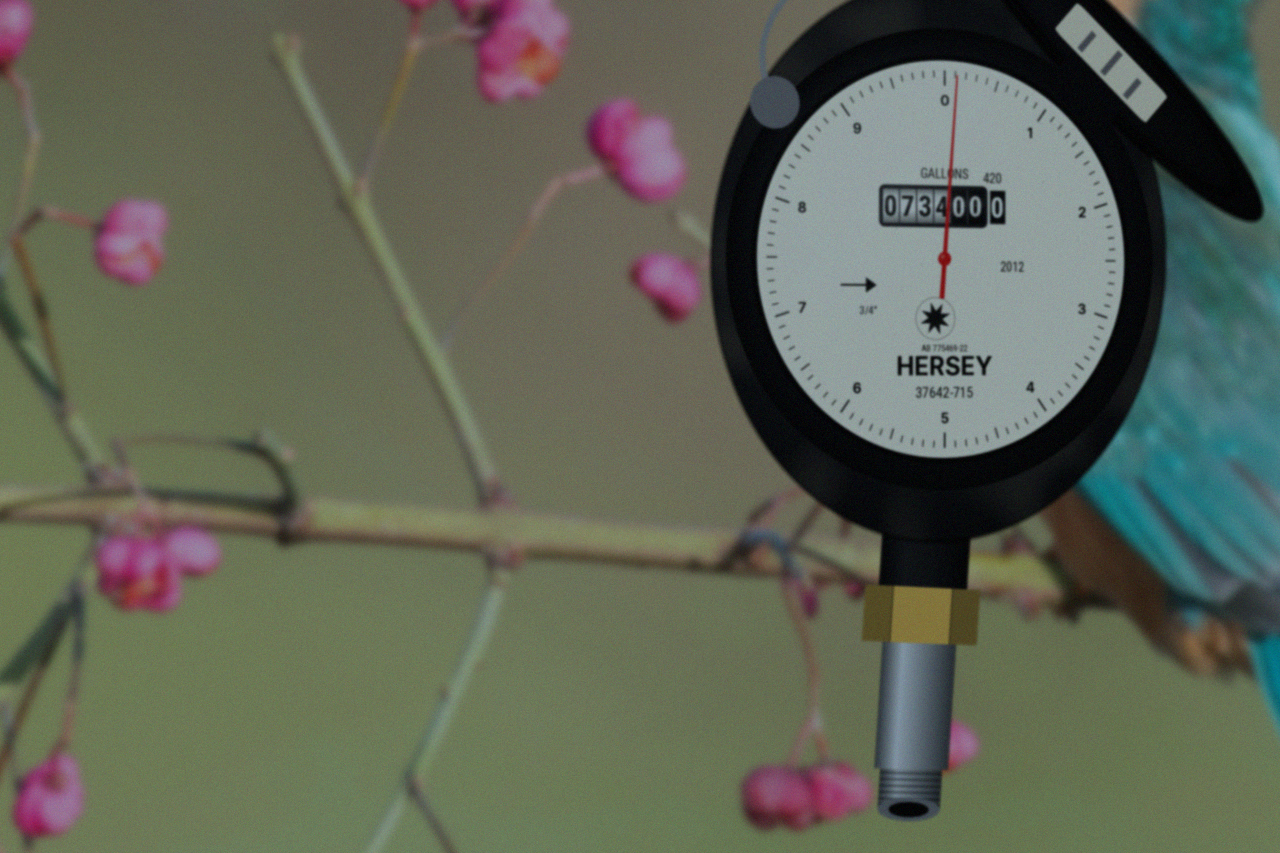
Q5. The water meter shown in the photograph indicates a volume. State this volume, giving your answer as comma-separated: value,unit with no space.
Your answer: 734000.1,gal
